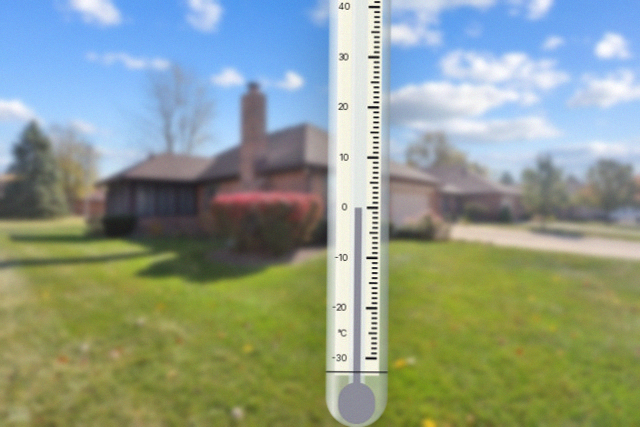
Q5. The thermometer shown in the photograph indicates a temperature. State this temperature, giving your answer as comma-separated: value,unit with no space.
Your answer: 0,°C
